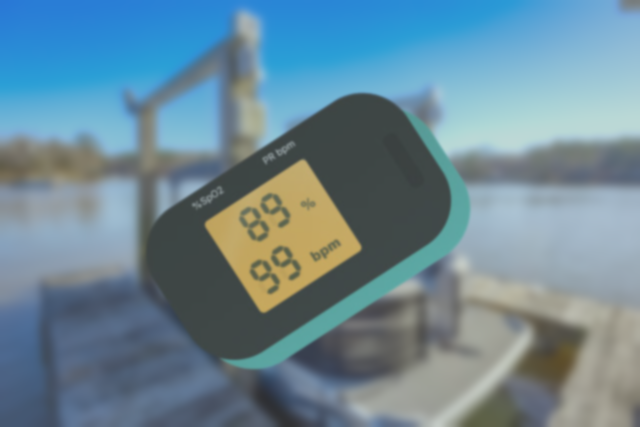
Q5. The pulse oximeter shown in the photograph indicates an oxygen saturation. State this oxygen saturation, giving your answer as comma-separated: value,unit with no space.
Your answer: 89,%
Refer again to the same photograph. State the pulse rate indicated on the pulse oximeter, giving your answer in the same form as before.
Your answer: 99,bpm
